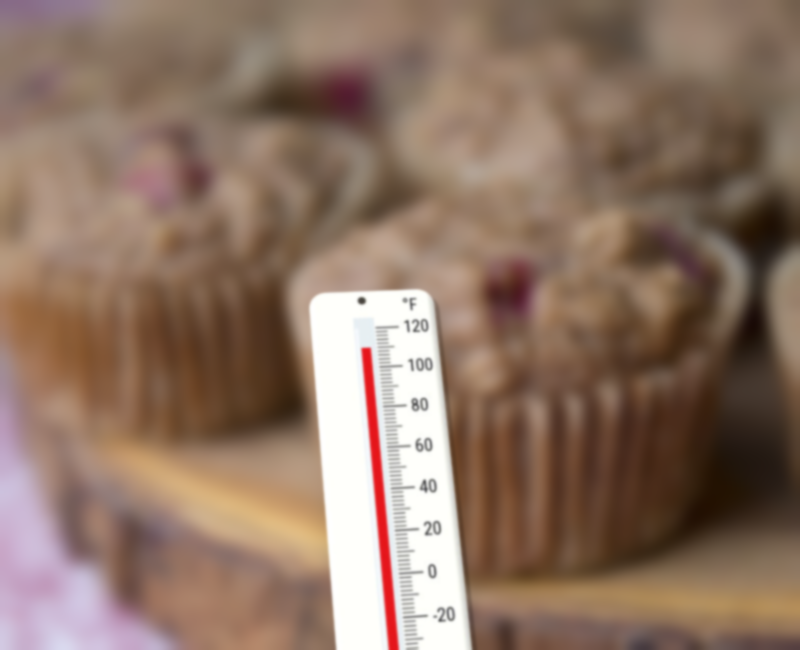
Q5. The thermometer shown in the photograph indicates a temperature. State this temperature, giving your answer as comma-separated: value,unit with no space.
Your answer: 110,°F
